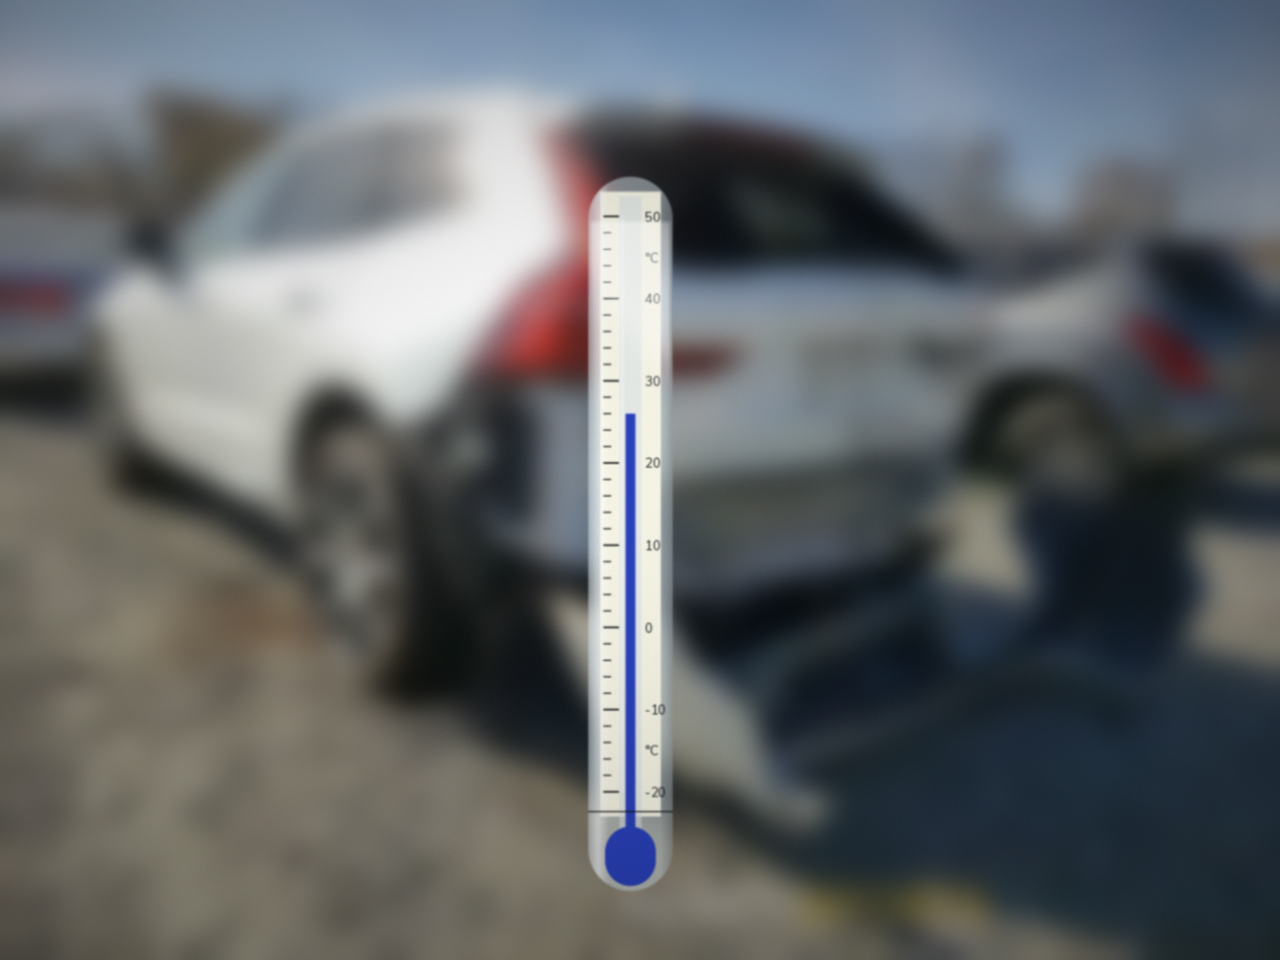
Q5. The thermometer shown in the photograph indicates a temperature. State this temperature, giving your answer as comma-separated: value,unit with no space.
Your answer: 26,°C
